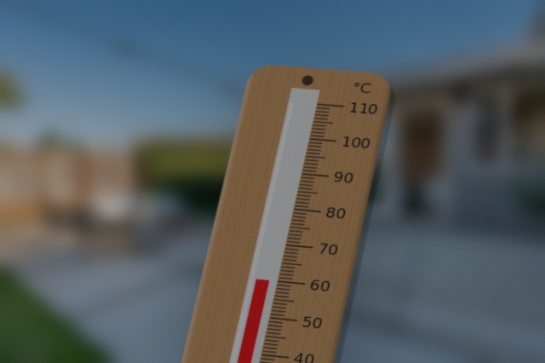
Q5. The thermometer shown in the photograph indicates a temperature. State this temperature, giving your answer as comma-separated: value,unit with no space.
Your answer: 60,°C
